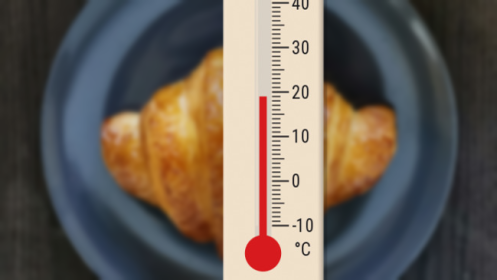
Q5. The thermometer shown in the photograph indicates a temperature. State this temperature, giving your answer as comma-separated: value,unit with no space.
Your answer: 19,°C
